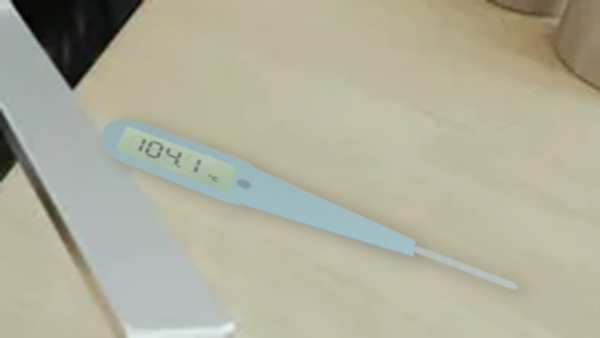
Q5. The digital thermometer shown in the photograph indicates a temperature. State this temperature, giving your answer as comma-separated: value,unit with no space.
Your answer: 104.1,°C
